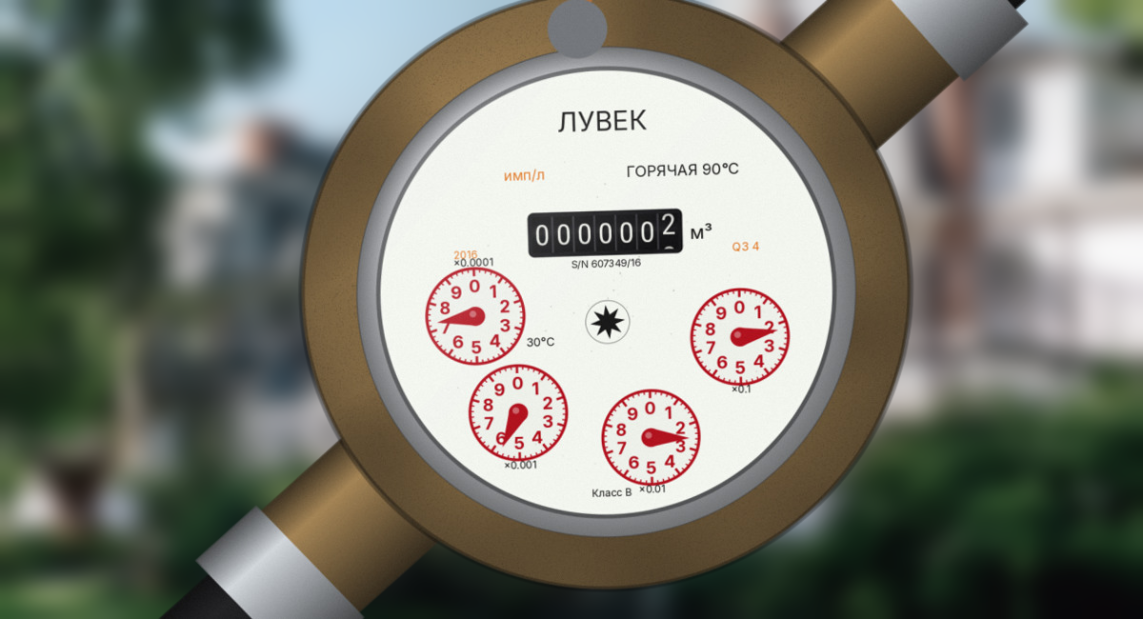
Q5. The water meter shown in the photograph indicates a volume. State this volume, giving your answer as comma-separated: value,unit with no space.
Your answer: 2.2257,m³
